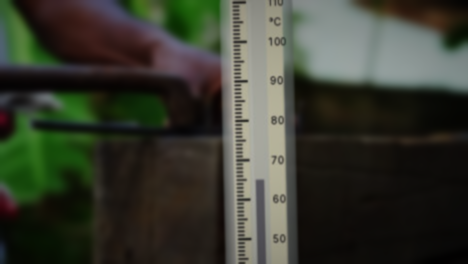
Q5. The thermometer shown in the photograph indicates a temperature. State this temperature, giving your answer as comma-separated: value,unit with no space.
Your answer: 65,°C
